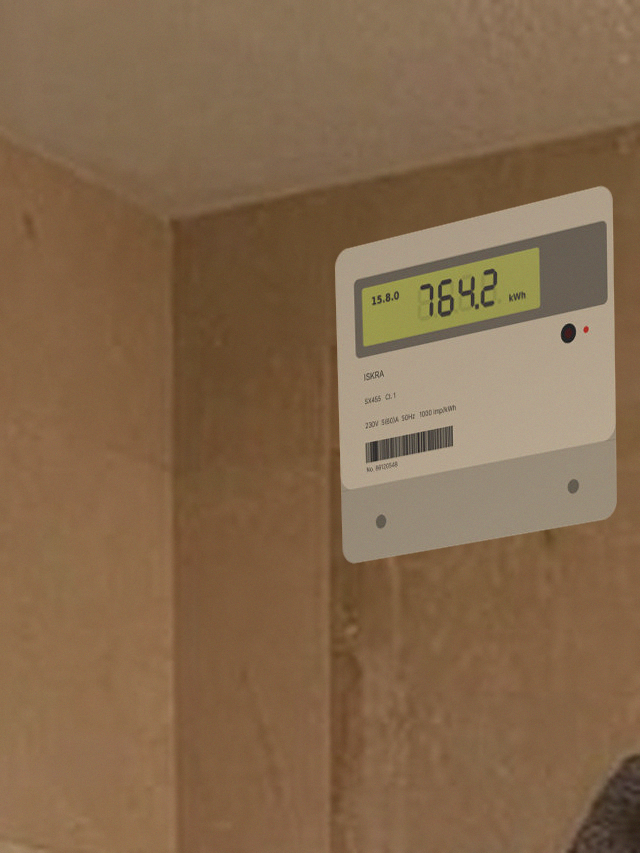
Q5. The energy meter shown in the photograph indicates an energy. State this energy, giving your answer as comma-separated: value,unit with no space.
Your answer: 764.2,kWh
